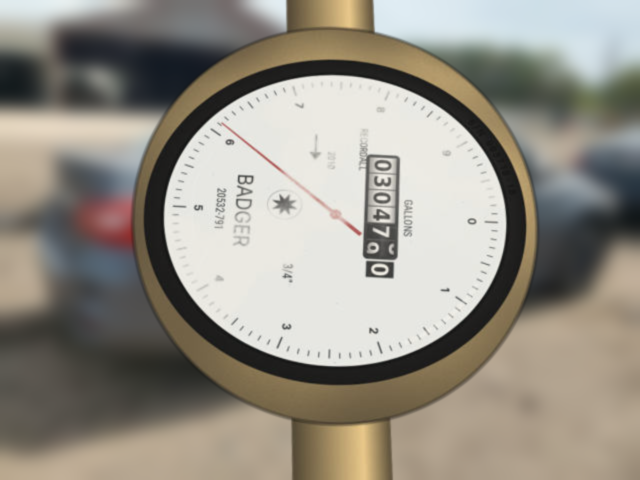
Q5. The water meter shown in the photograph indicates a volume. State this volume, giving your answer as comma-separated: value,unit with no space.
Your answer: 304786.1,gal
